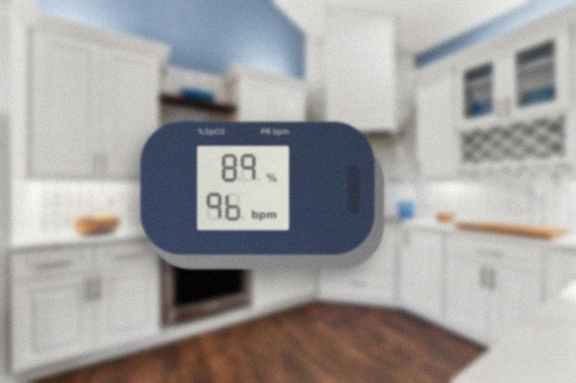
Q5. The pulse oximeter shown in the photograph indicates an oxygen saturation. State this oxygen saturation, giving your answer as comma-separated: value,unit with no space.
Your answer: 89,%
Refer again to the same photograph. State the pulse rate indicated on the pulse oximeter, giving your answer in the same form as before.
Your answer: 96,bpm
